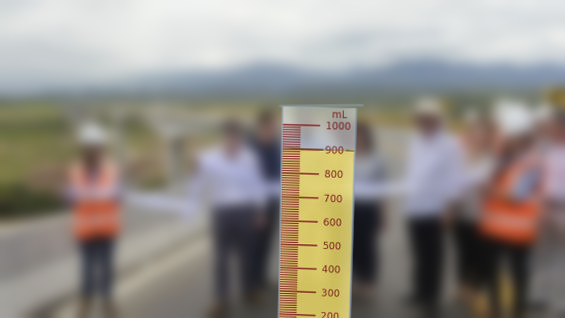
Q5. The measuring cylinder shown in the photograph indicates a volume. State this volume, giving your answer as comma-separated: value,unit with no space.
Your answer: 900,mL
